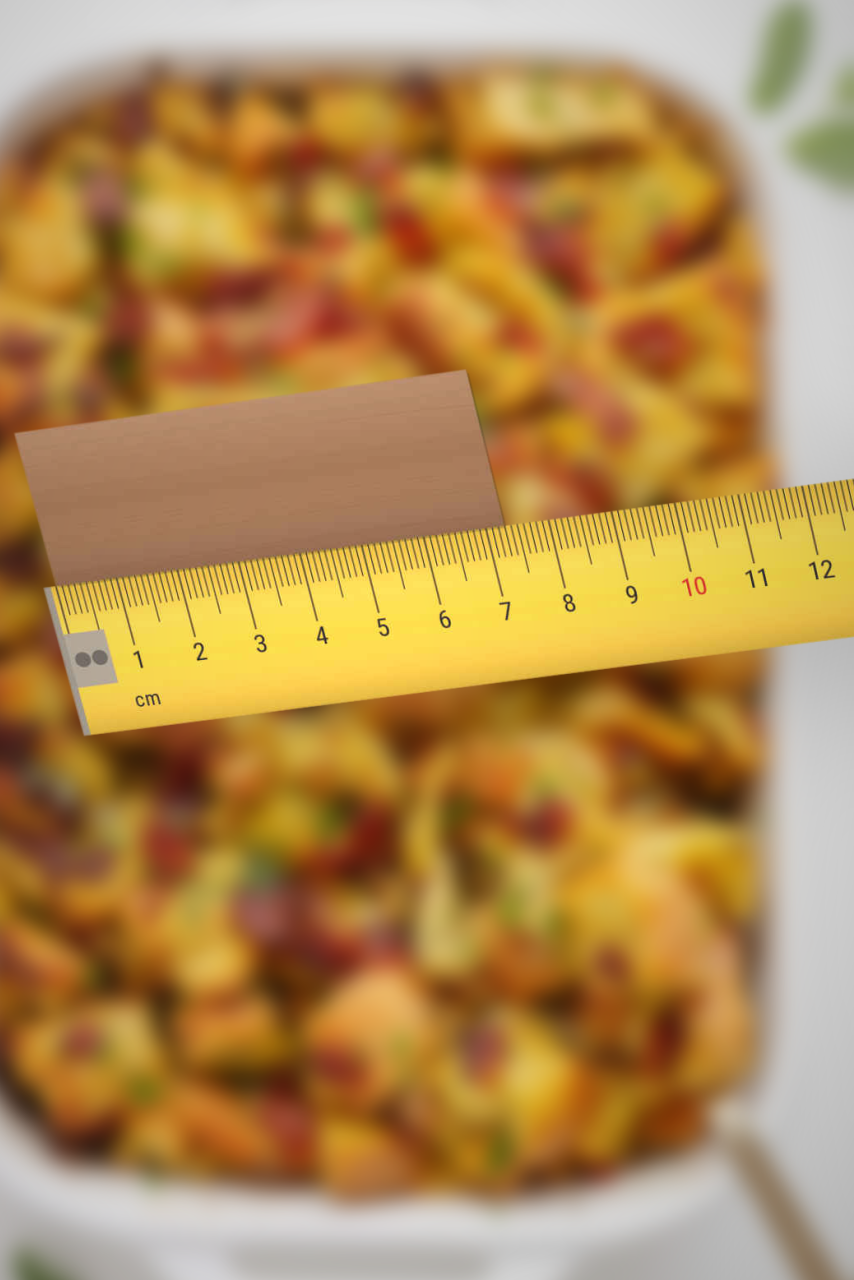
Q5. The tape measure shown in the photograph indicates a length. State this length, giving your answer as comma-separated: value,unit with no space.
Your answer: 7.3,cm
